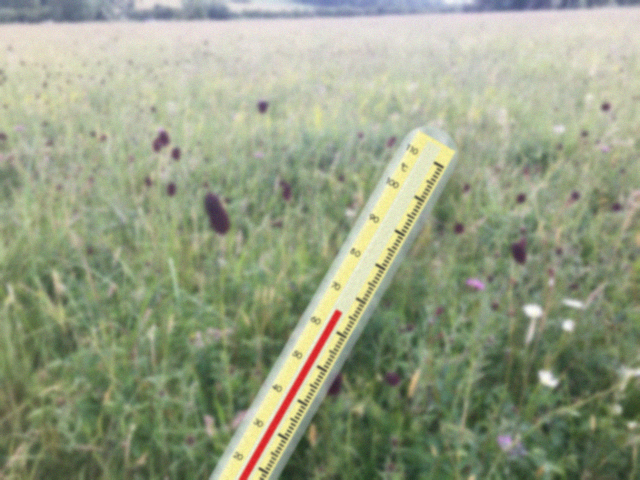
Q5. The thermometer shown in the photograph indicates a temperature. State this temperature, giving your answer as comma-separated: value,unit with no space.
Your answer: 65,°C
